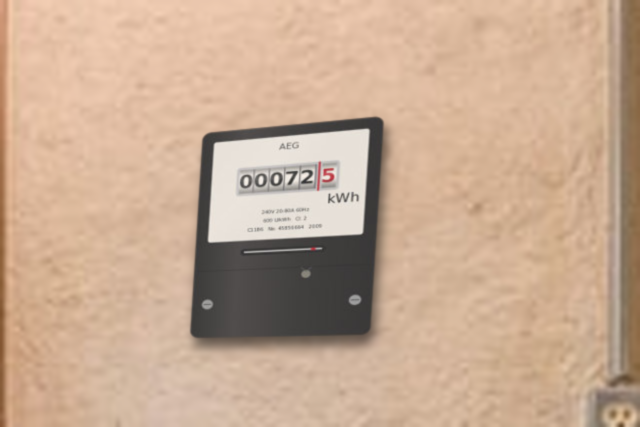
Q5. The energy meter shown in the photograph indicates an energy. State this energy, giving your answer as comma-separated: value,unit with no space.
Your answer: 72.5,kWh
